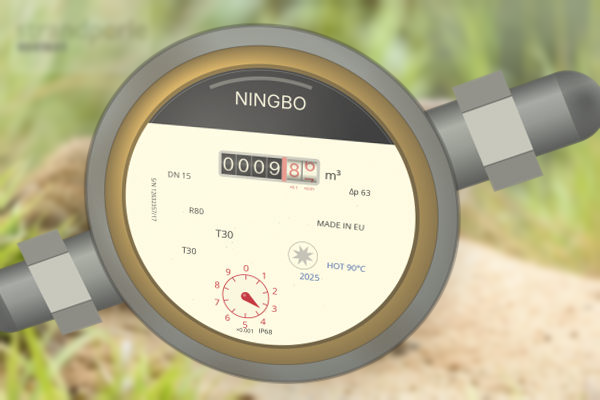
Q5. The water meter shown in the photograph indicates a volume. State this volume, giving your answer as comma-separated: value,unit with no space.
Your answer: 9.863,m³
